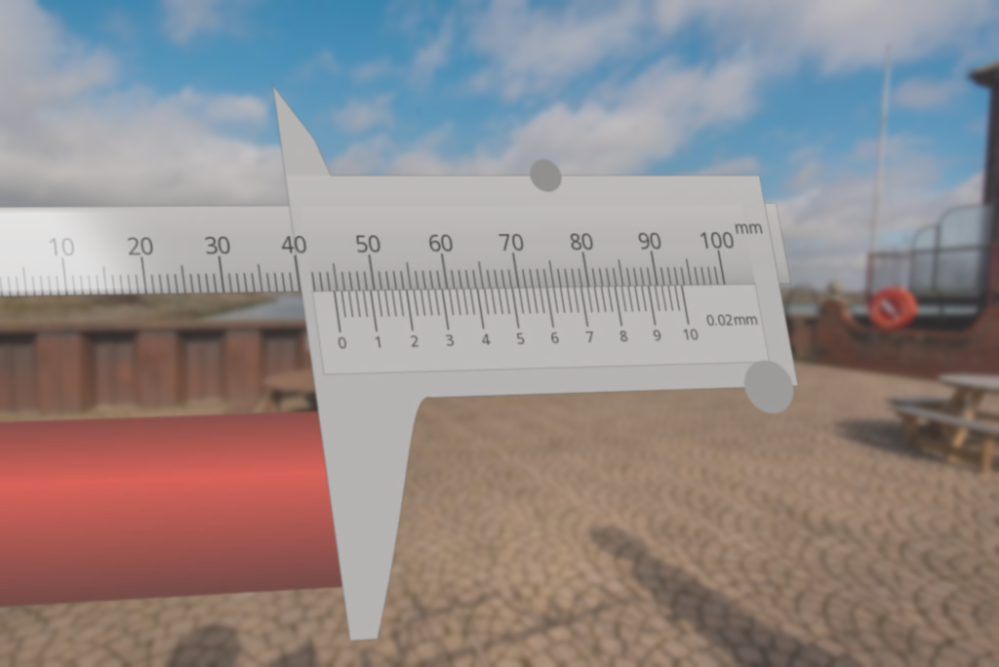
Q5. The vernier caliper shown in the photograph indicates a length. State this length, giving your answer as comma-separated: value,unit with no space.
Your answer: 44.6,mm
